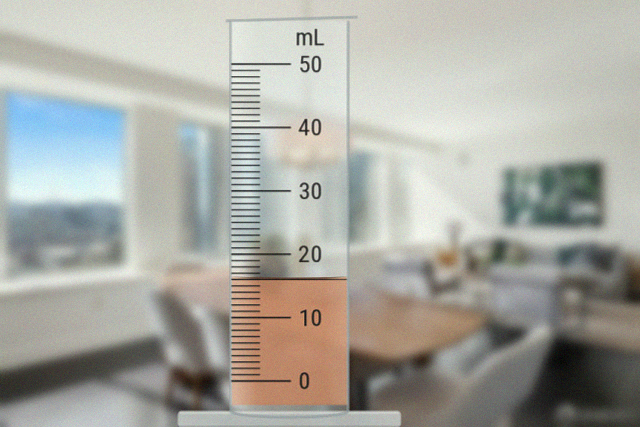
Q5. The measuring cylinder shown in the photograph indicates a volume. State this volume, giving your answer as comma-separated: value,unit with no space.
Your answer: 16,mL
